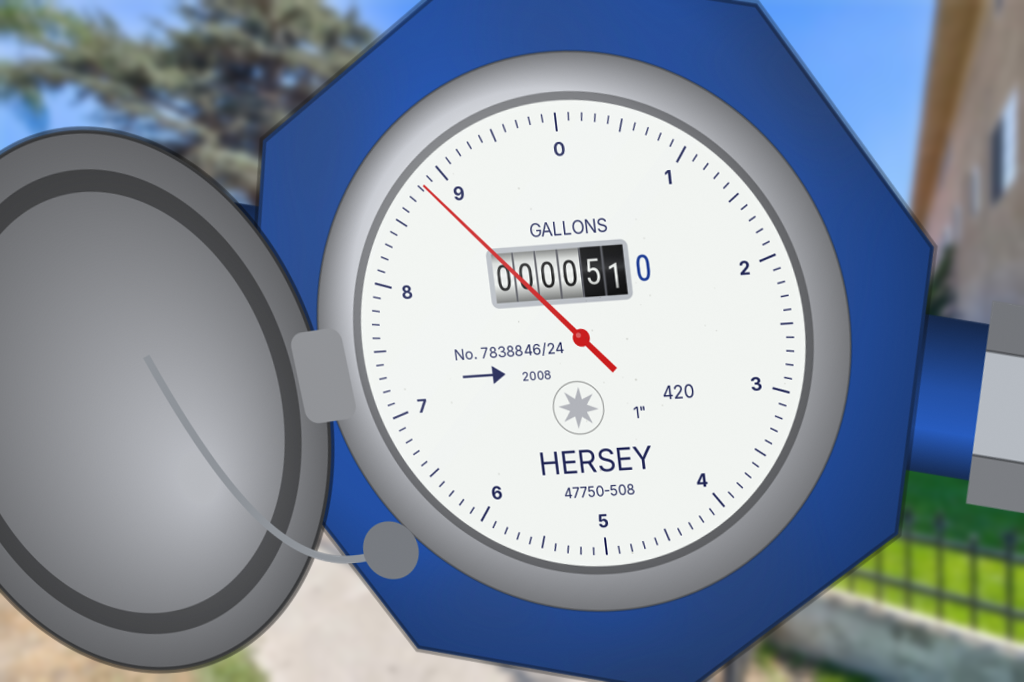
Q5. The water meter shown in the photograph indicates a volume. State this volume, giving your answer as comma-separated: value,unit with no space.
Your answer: 508.8,gal
